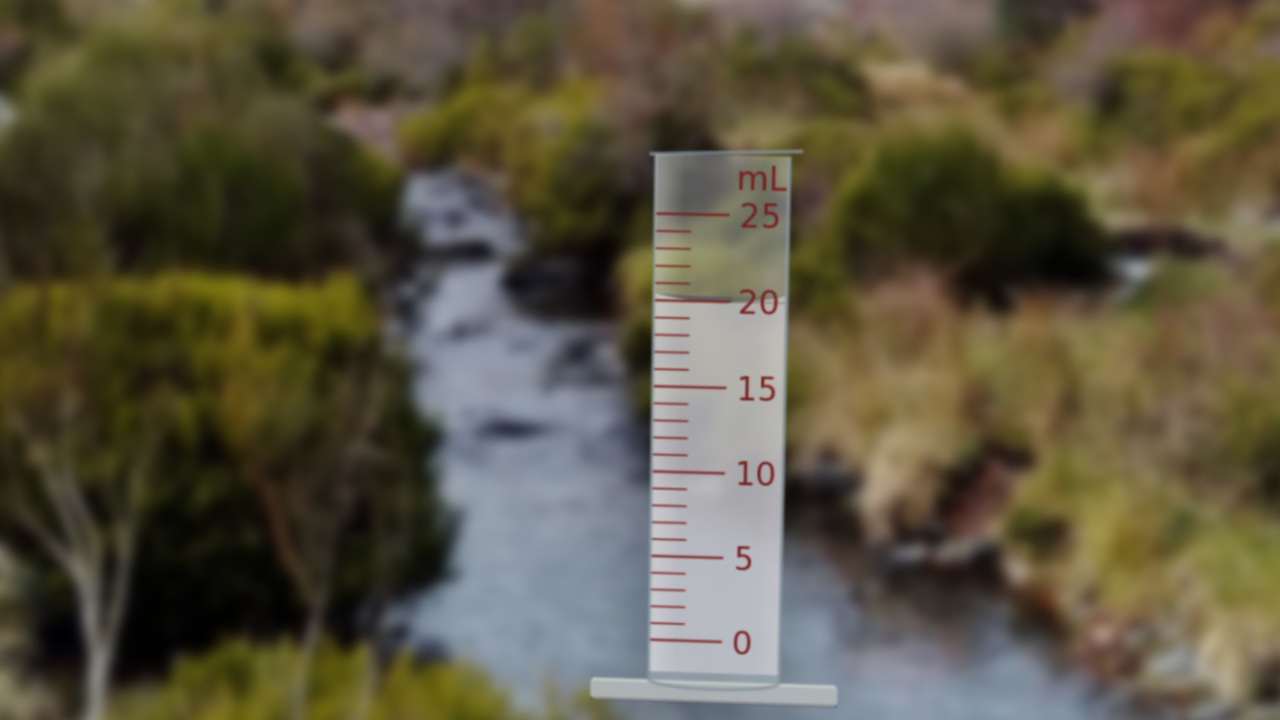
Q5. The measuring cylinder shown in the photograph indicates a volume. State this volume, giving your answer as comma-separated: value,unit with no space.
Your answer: 20,mL
